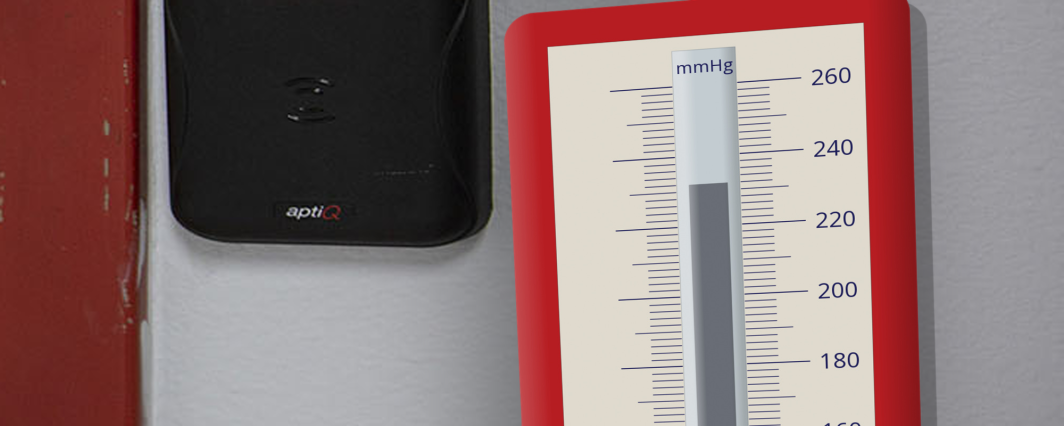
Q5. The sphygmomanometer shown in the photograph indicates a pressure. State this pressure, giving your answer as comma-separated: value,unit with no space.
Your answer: 232,mmHg
